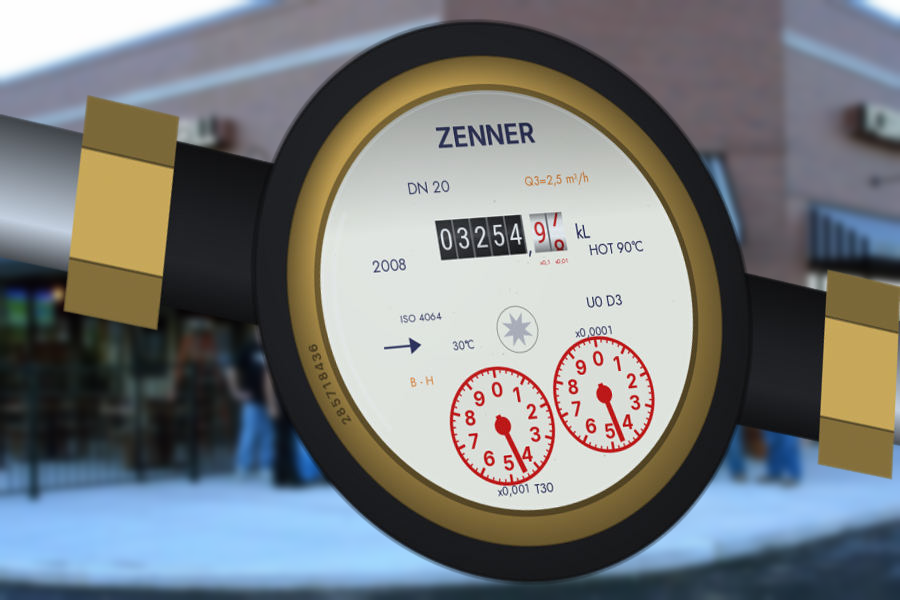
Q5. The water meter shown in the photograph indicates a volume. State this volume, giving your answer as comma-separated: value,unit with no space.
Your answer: 3254.9744,kL
